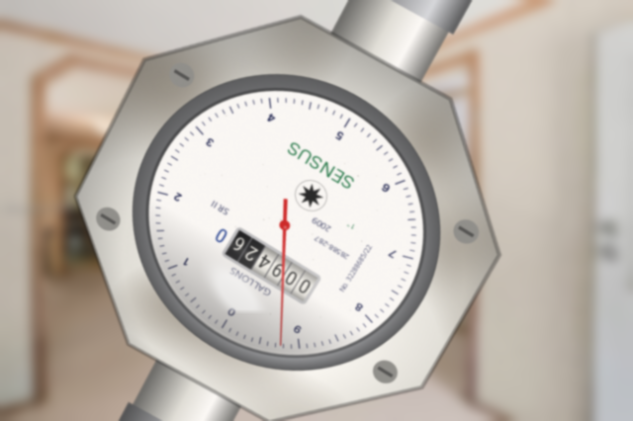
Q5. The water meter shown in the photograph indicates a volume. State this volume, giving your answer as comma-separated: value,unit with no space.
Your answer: 94259.2,gal
